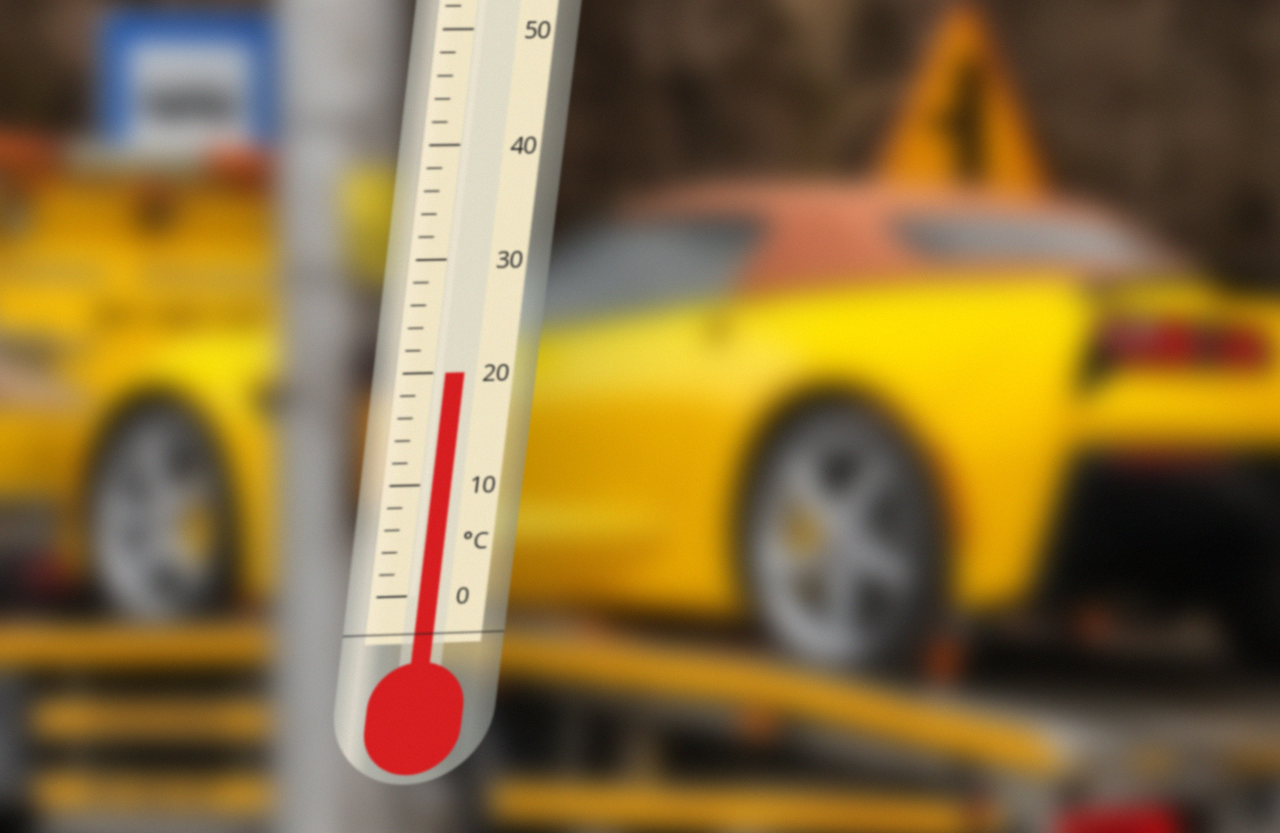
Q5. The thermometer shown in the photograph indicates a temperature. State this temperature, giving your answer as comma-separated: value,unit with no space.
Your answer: 20,°C
